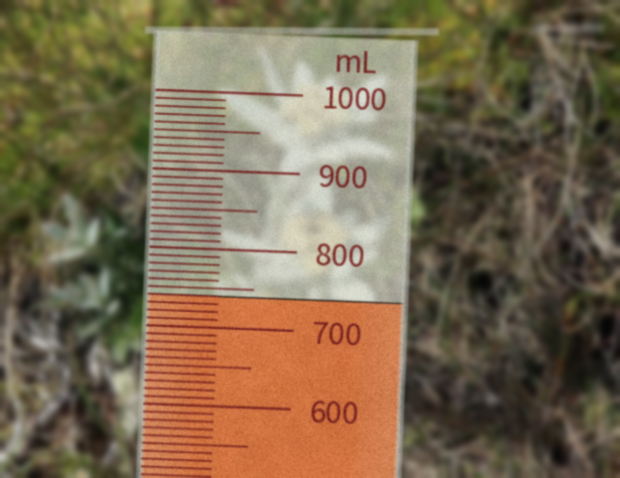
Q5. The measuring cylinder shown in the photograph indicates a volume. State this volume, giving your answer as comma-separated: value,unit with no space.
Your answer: 740,mL
